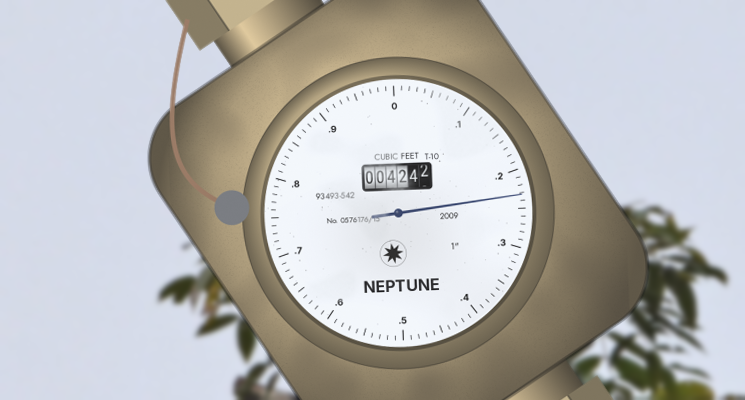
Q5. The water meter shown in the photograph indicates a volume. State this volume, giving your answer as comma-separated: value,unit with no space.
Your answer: 4242.23,ft³
